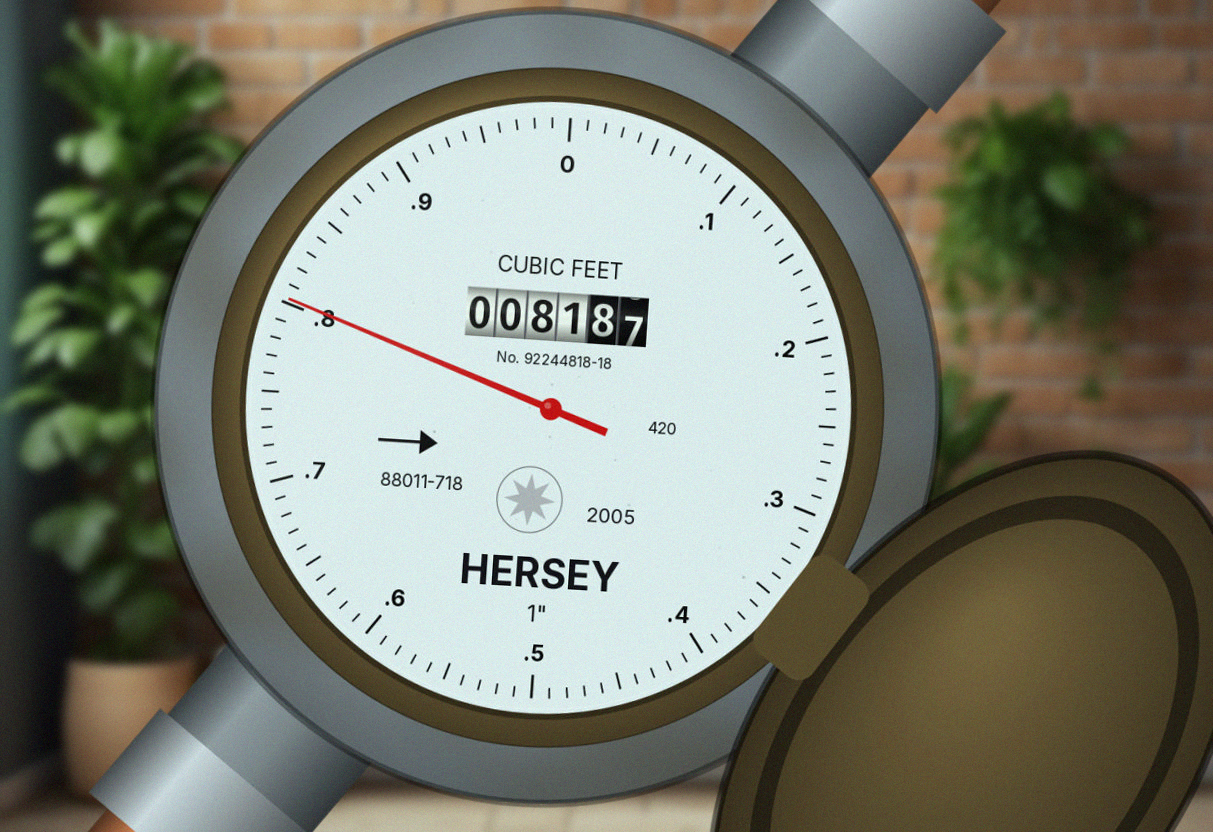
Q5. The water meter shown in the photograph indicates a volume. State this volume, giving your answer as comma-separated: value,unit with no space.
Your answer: 8186.80,ft³
